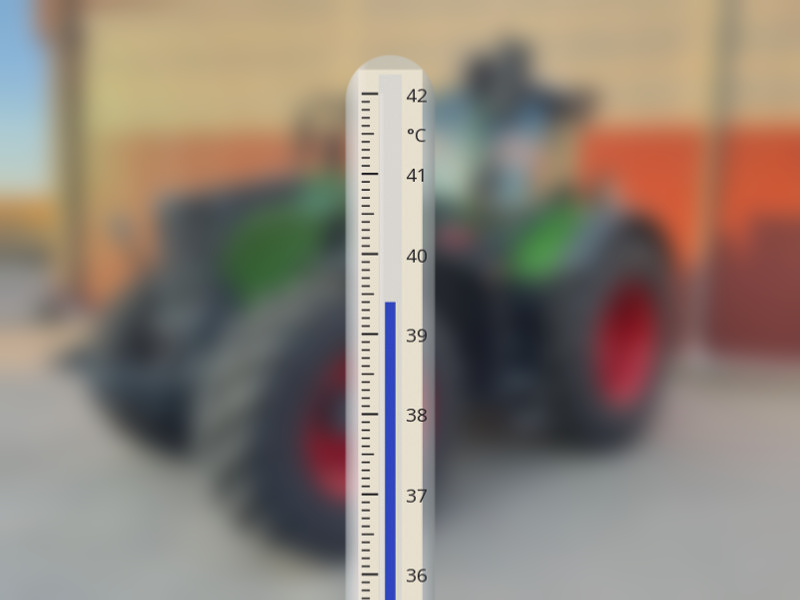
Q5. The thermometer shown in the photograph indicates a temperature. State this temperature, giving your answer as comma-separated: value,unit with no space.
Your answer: 39.4,°C
